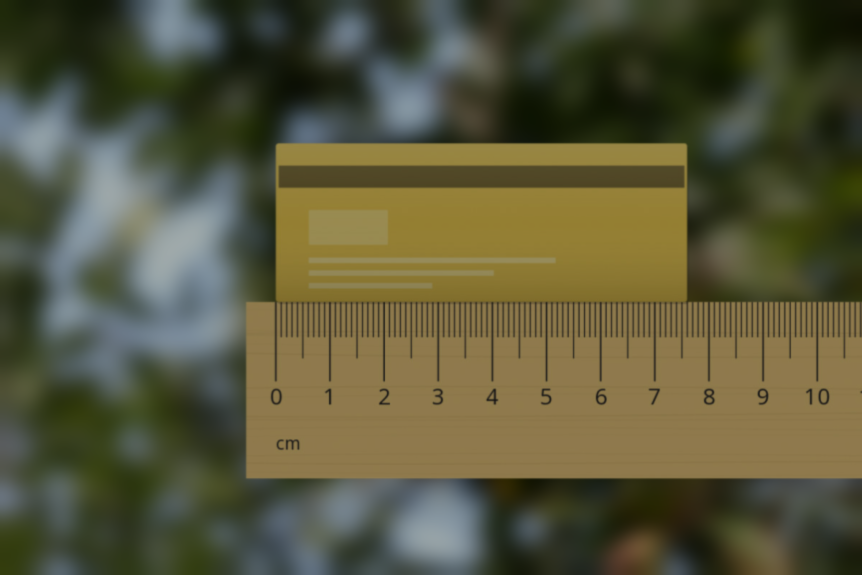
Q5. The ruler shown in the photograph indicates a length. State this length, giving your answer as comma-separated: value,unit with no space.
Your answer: 7.6,cm
